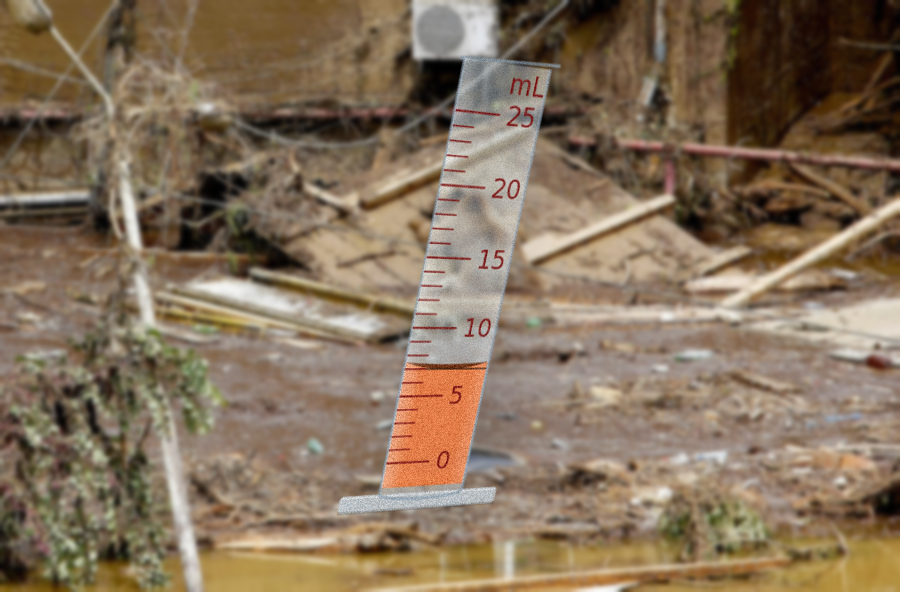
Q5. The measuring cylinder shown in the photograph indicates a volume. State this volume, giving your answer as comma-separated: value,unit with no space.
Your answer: 7,mL
